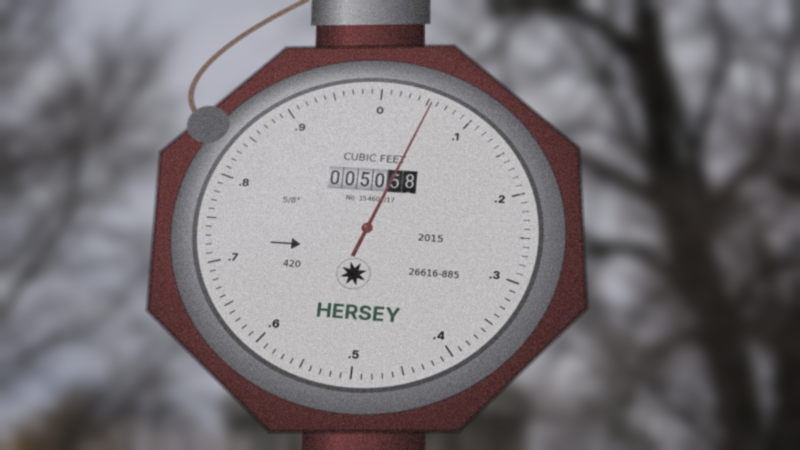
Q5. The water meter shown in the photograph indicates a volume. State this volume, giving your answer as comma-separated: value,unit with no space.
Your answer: 5058.05,ft³
